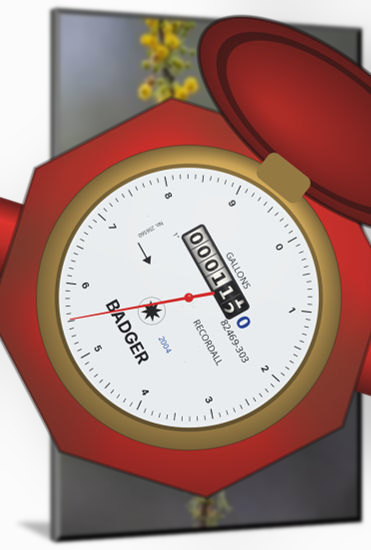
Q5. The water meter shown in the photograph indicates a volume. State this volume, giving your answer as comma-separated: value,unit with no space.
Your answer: 1115.5,gal
